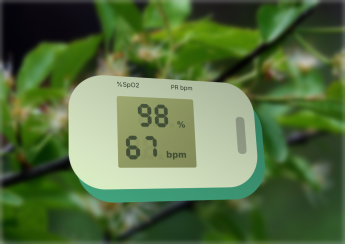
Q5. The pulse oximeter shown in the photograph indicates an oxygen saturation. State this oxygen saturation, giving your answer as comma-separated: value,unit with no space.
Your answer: 98,%
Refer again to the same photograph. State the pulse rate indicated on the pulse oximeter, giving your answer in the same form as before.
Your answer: 67,bpm
